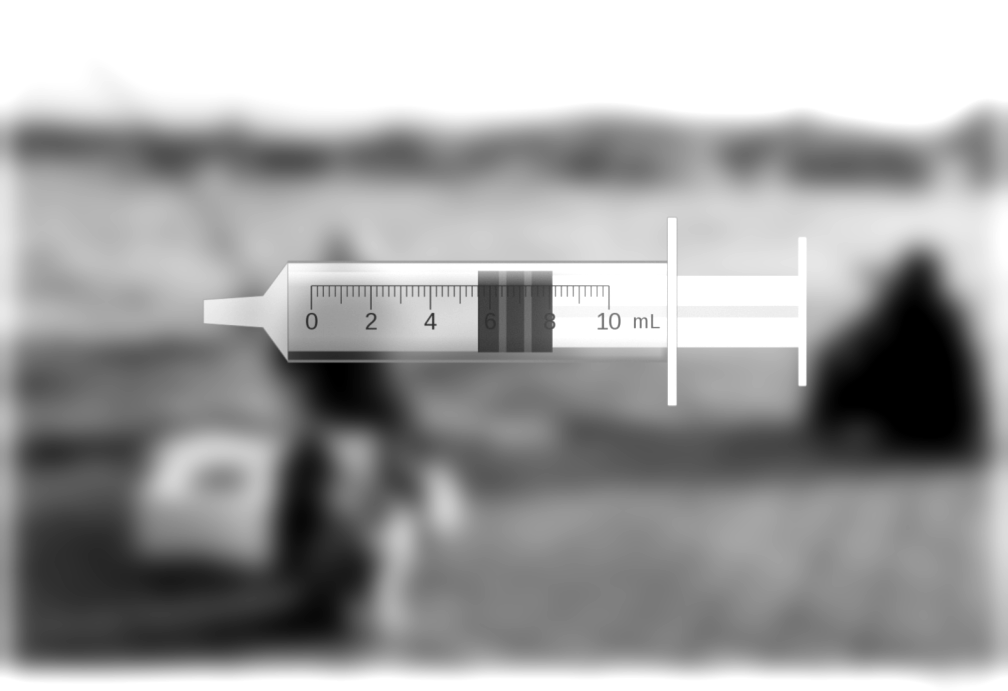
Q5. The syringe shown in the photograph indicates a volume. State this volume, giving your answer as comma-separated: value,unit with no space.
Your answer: 5.6,mL
